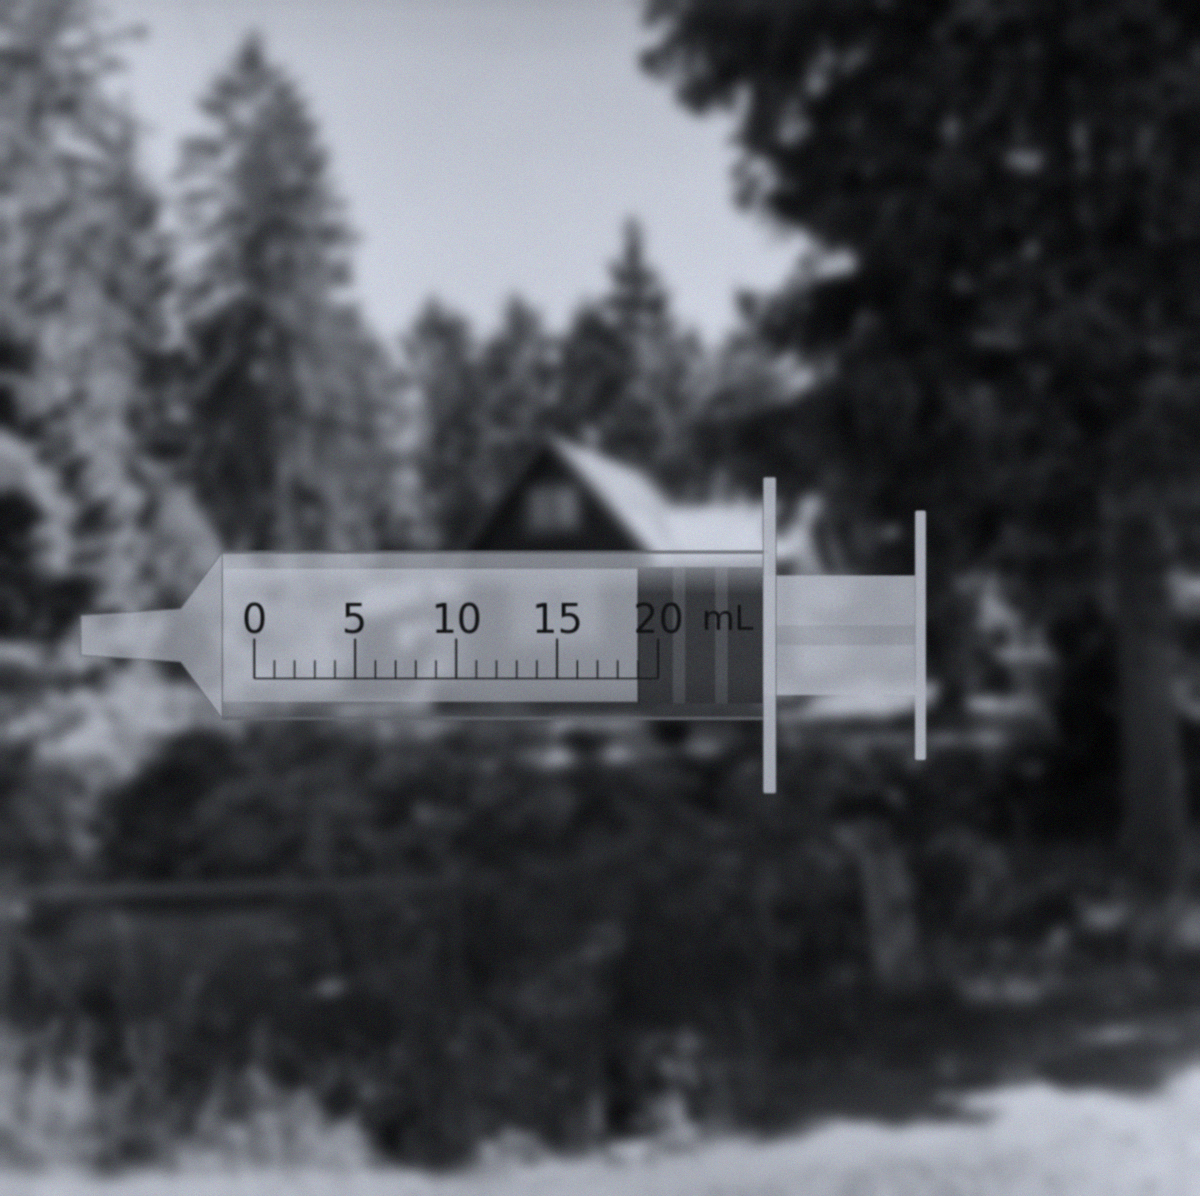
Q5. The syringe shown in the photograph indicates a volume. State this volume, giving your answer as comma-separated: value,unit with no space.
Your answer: 19,mL
